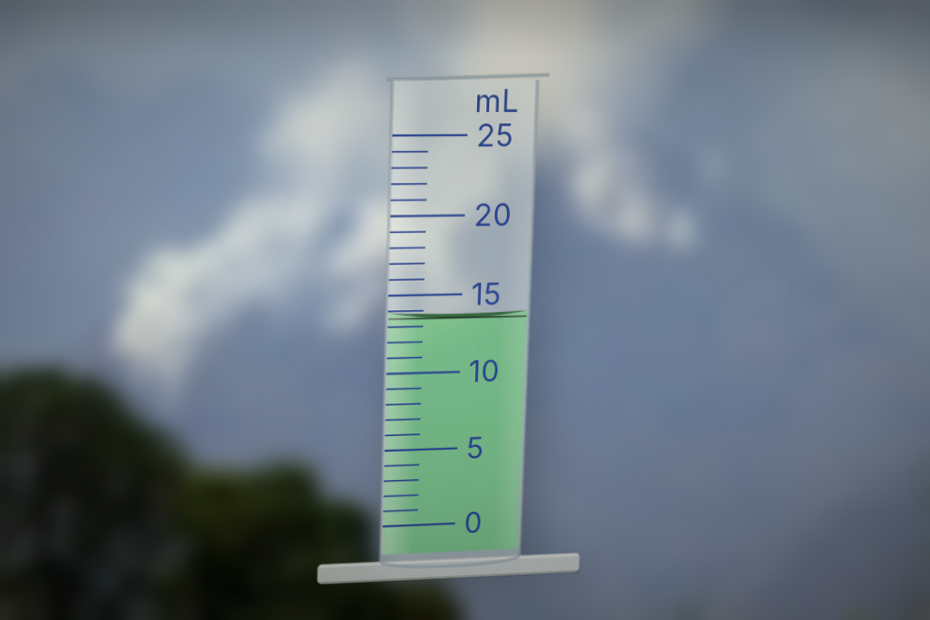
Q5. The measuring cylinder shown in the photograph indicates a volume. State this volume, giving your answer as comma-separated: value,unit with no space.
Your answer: 13.5,mL
